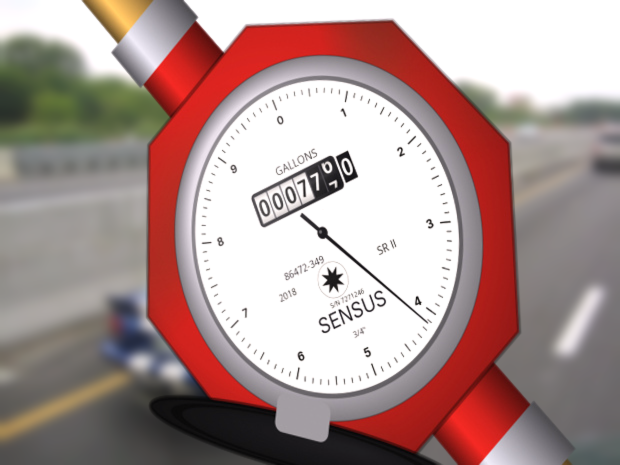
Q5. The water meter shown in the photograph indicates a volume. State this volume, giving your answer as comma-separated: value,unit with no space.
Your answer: 7764.1,gal
